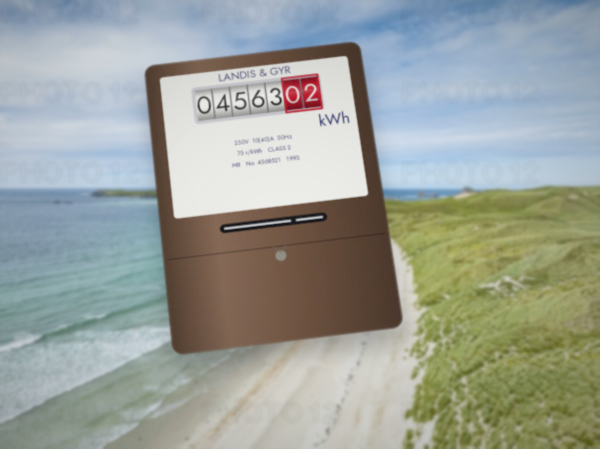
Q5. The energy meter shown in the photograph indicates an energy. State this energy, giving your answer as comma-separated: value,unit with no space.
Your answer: 4563.02,kWh
